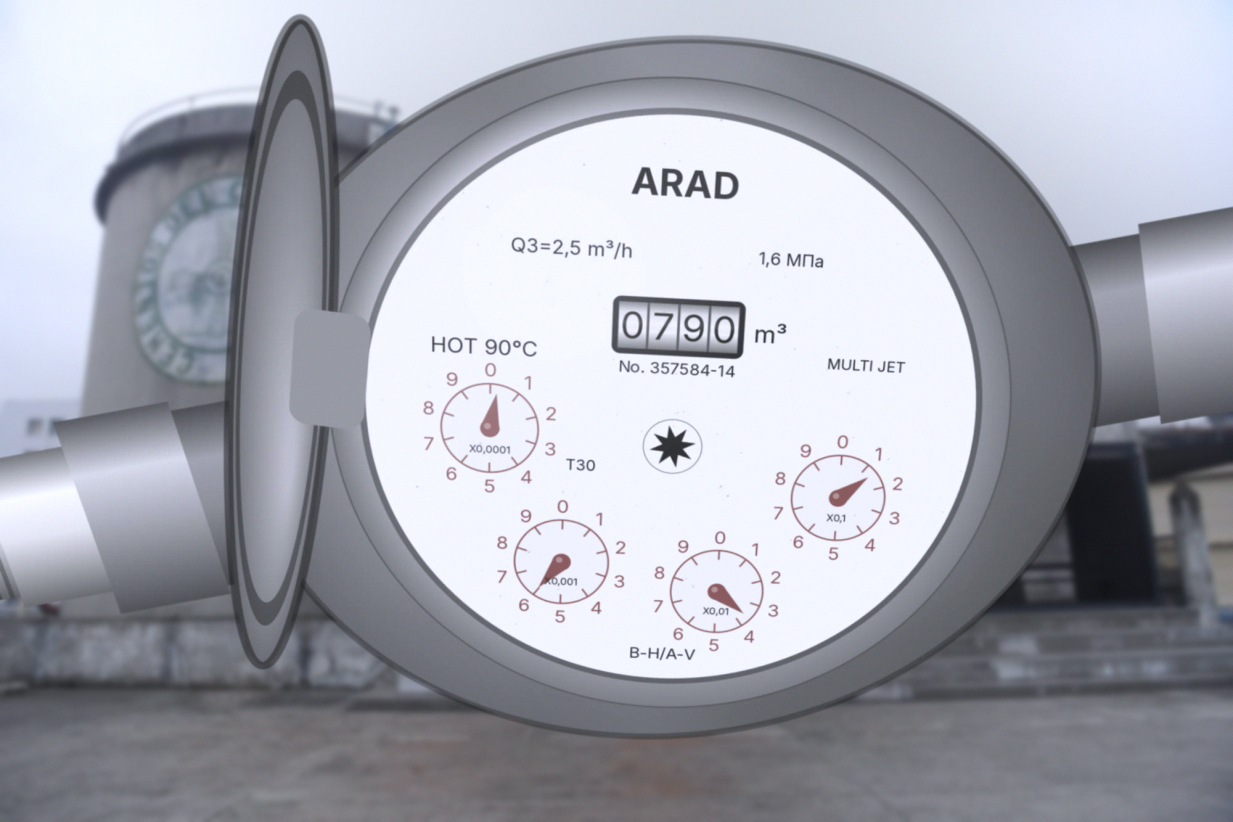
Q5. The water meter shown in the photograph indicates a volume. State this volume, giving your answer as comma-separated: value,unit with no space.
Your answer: 790.1360,m³
